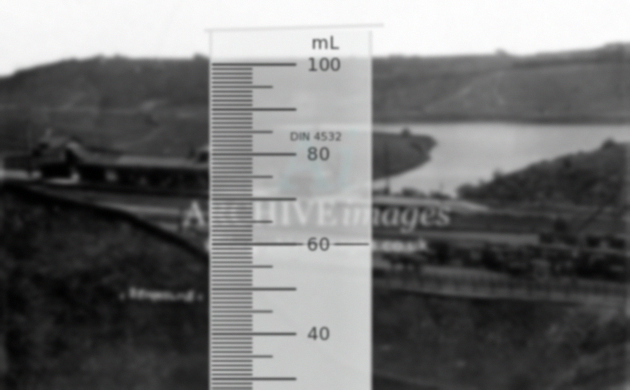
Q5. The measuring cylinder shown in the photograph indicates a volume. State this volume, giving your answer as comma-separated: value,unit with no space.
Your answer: 60,mL
